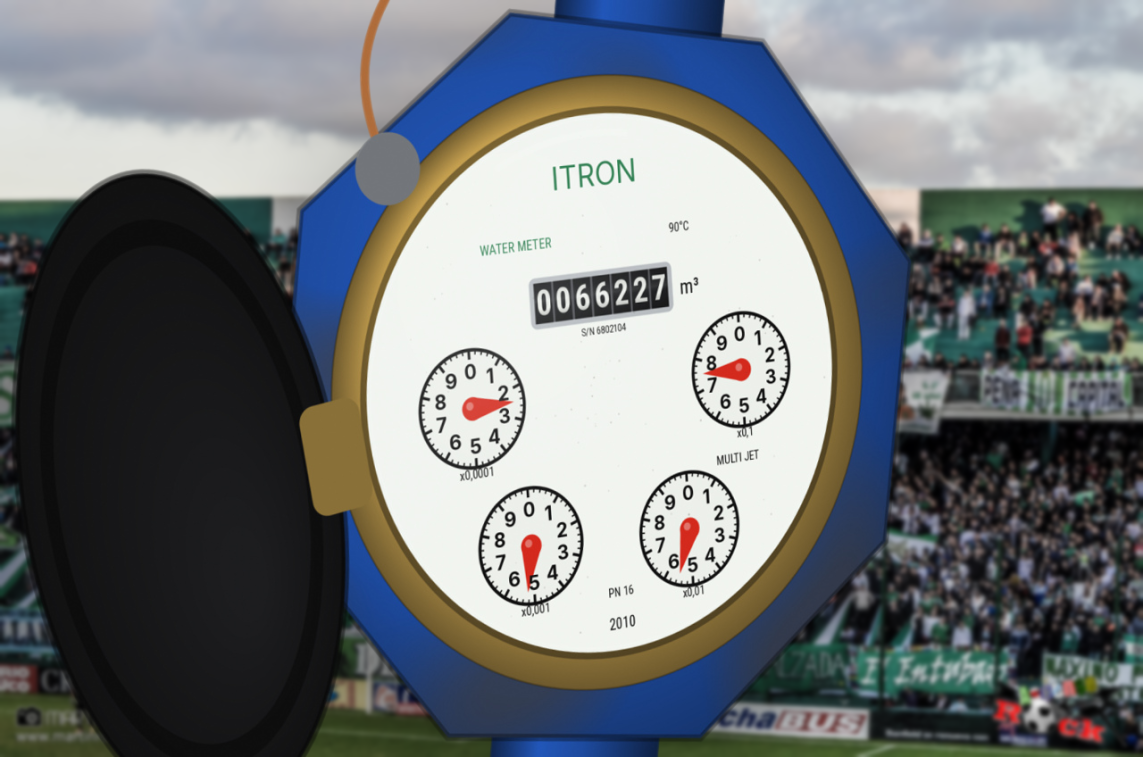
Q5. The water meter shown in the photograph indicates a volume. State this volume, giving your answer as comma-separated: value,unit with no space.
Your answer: 66227.7552,m³
